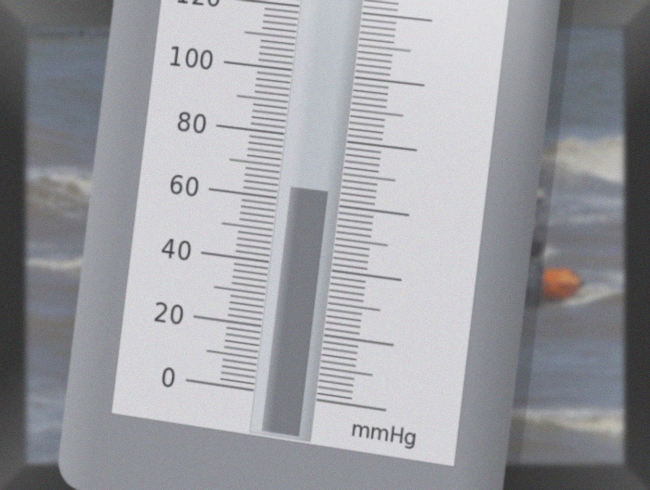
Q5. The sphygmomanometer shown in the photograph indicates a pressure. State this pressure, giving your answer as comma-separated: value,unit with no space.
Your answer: 64,mmHg
